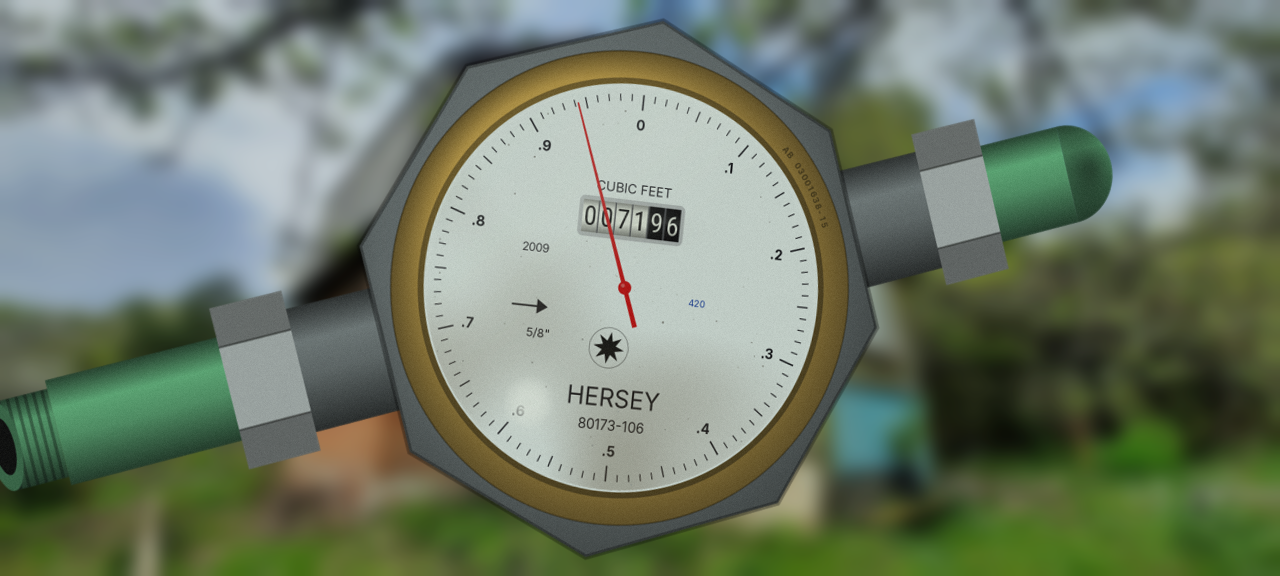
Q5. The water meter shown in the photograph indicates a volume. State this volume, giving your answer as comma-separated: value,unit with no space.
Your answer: 7195.94,ft³
